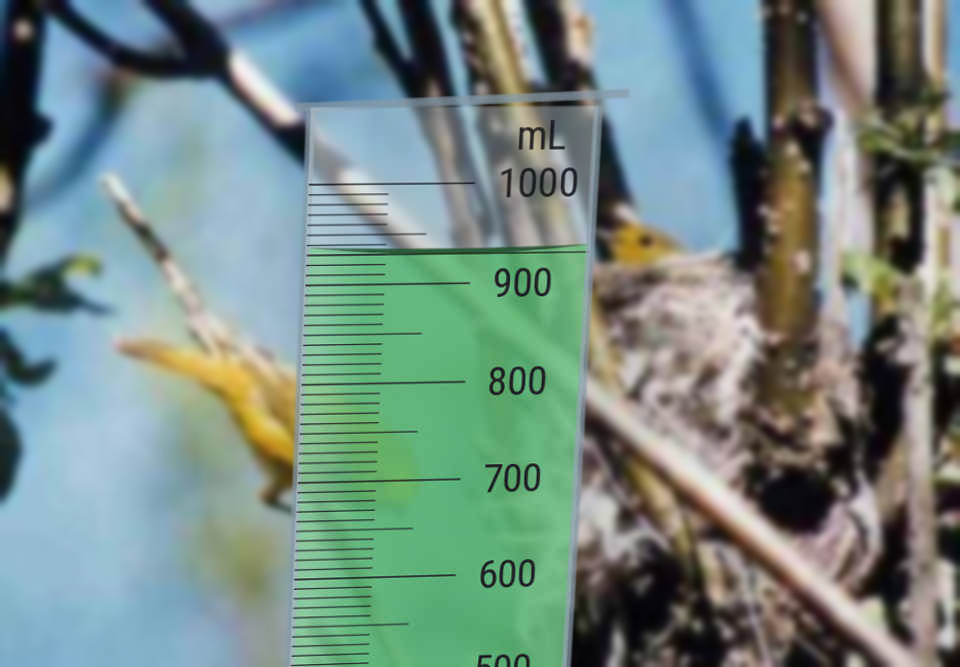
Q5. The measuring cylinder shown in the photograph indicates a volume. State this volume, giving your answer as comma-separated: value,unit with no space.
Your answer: 930,mL
